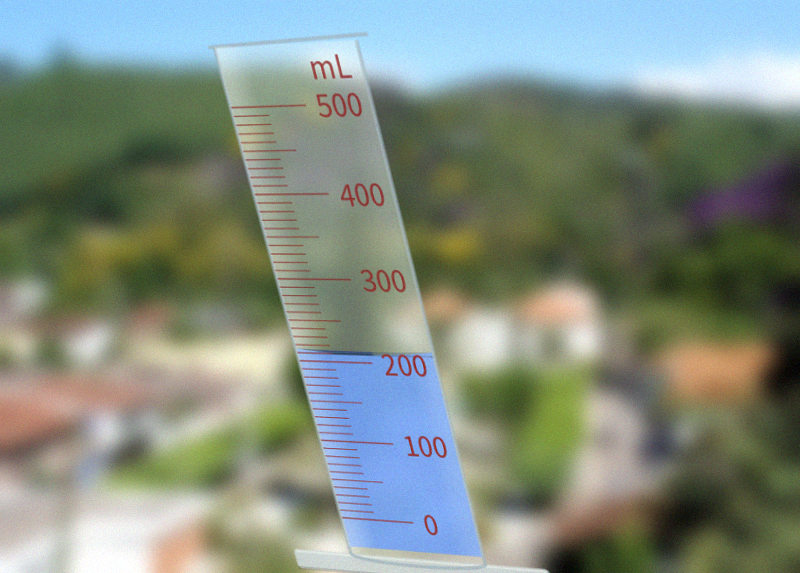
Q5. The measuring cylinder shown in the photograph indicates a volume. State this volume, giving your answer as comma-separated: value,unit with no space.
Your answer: 210,mL
